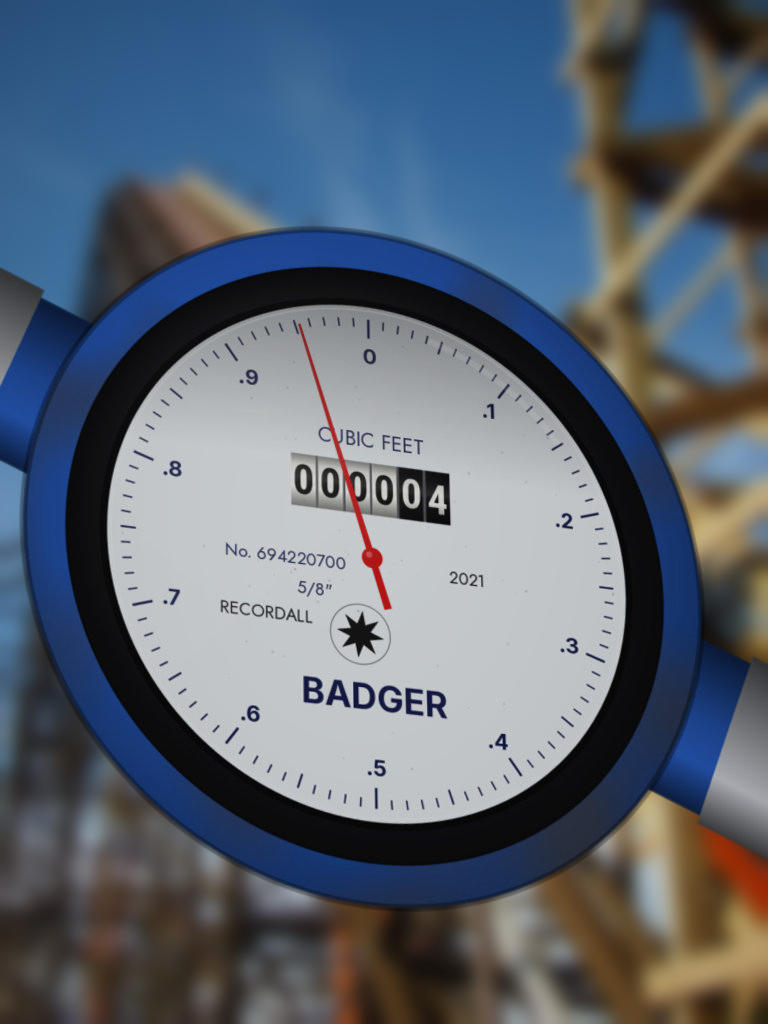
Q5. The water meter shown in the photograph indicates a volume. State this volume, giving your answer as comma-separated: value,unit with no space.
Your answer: 3.95,ft³
